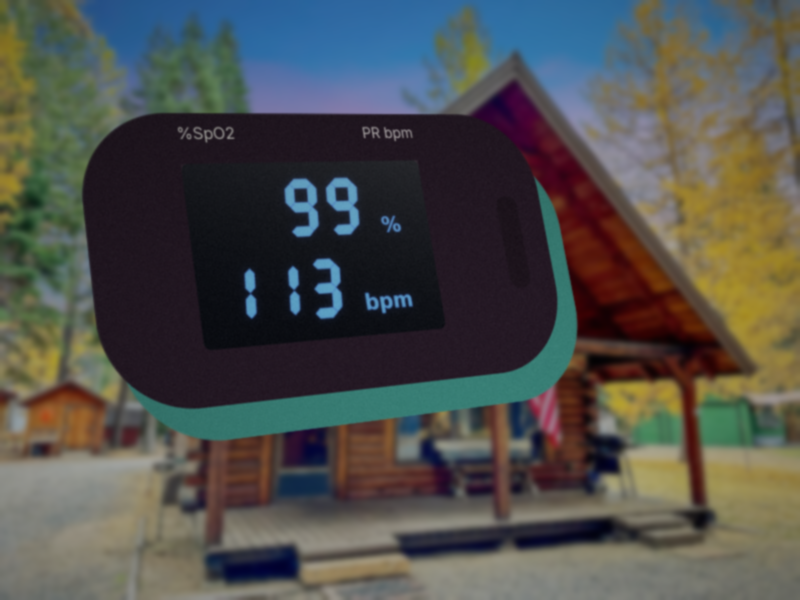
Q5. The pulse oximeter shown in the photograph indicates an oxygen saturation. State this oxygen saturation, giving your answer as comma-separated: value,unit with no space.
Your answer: 99,%
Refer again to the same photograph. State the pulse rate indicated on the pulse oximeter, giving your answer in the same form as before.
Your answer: 113,bpm
